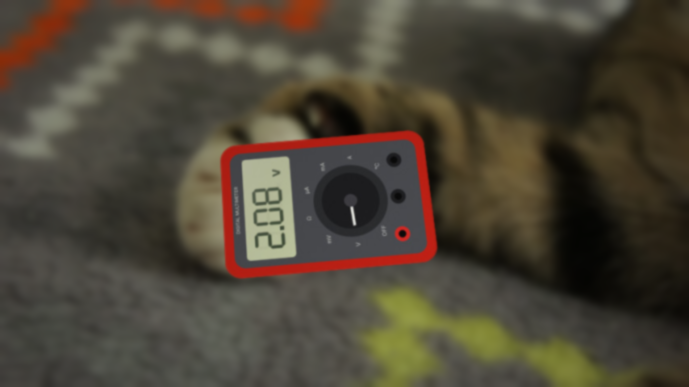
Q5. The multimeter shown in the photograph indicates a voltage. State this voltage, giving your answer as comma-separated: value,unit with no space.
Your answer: 2.08,V
